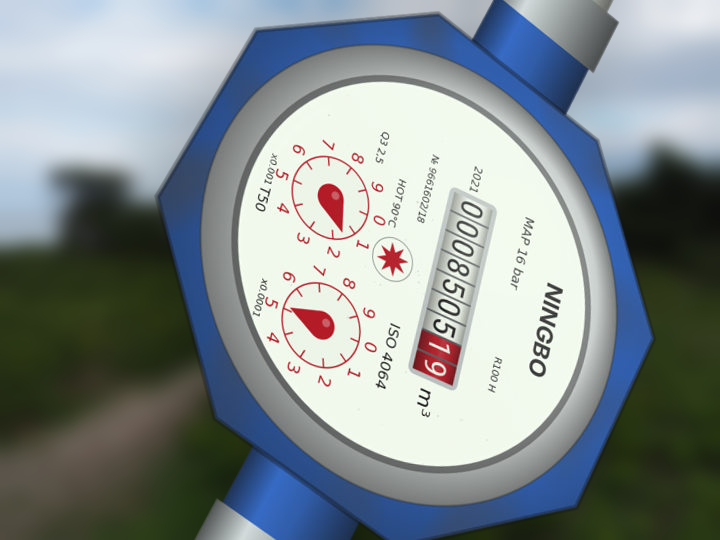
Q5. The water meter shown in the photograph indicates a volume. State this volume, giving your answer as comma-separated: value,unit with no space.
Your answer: 8505.1915,m³
